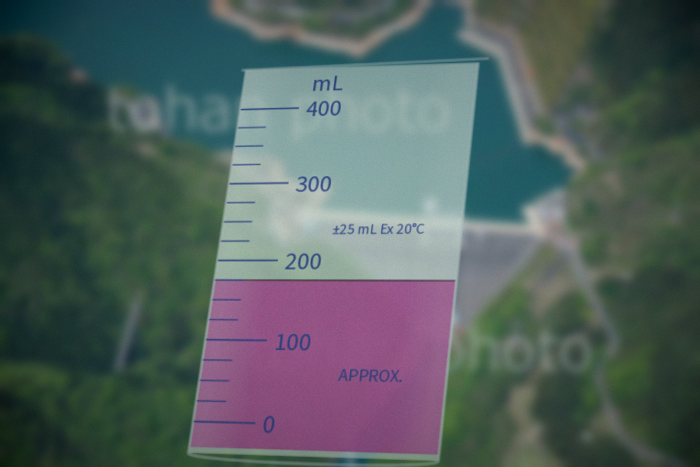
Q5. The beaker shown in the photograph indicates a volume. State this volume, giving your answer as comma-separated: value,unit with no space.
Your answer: 175,mL
